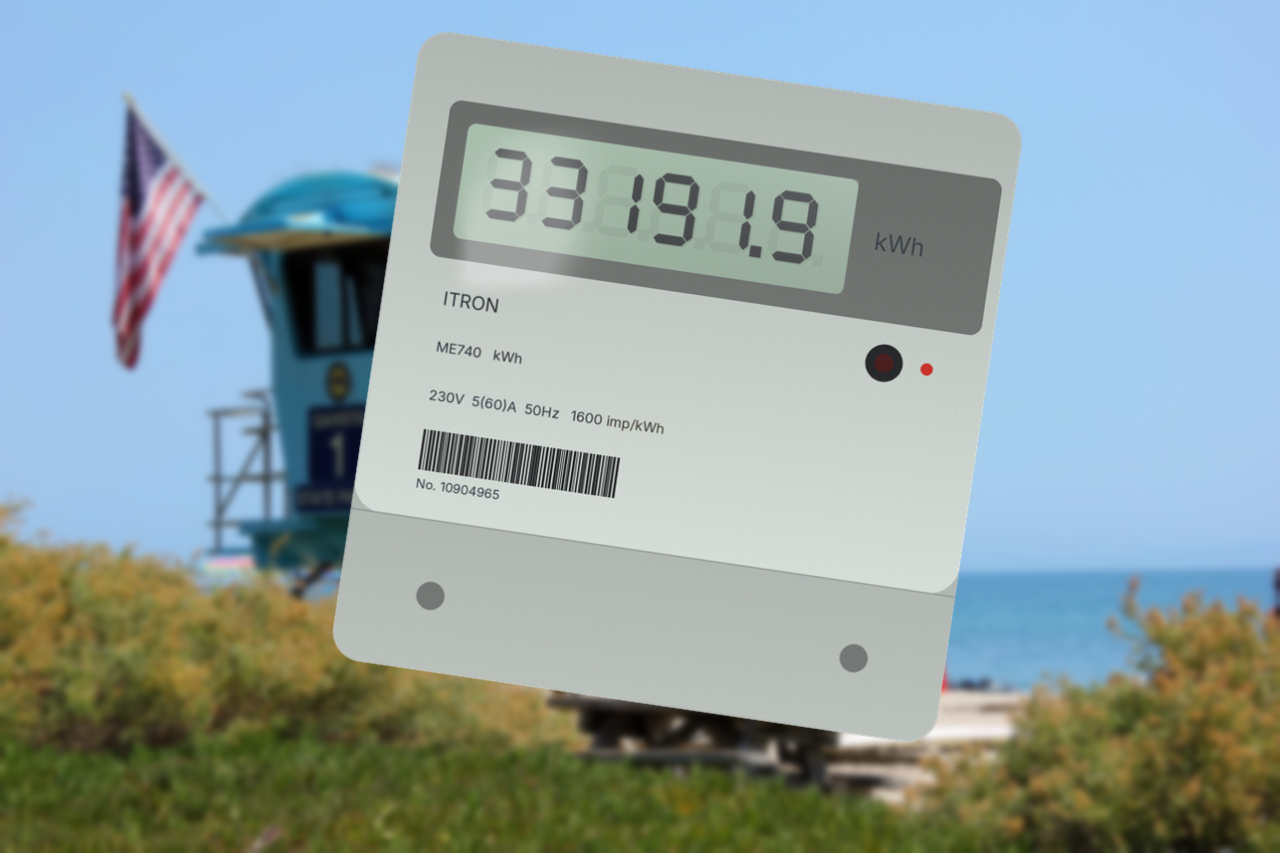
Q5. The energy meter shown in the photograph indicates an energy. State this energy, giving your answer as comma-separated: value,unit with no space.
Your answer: 33191.9,kWh
